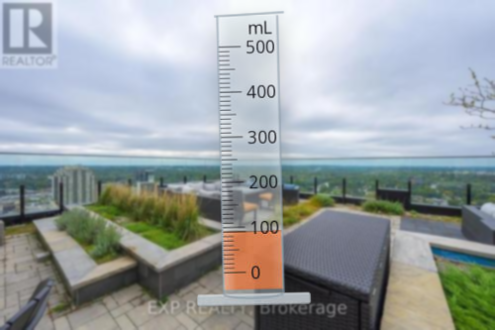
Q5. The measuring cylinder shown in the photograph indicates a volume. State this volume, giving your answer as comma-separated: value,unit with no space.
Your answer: 90,mL
